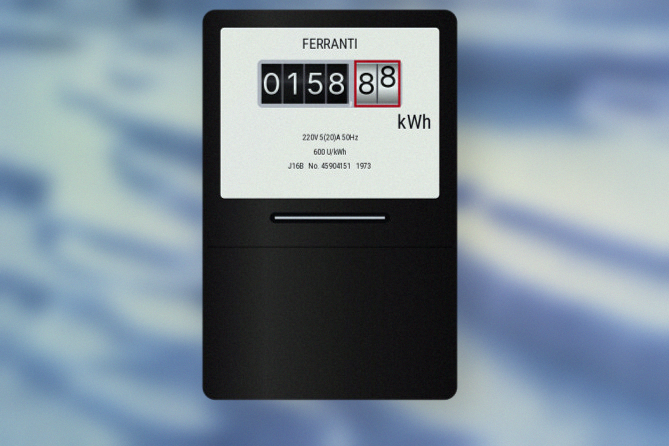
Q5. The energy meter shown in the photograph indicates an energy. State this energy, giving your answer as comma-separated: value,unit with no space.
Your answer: 158.88,kWh
